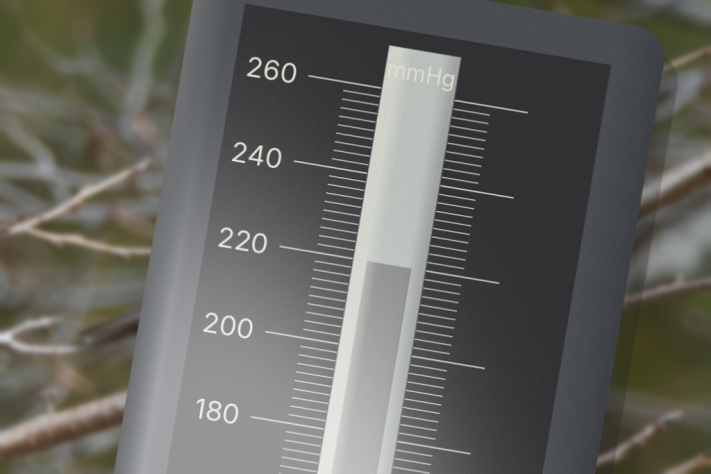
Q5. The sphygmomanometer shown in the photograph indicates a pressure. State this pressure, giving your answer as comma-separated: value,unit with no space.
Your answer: 220,mmHg
